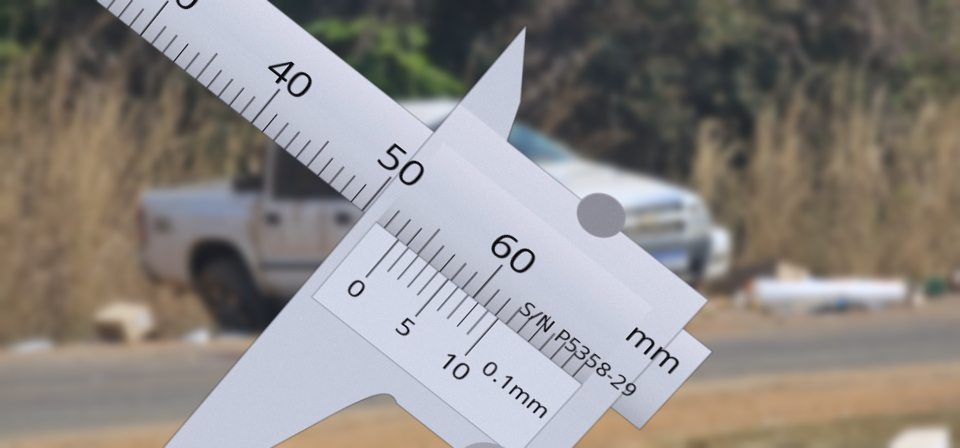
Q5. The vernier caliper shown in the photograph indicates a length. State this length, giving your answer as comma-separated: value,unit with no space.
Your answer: 53.3,mm
